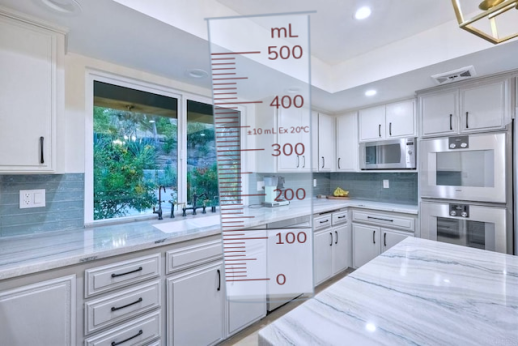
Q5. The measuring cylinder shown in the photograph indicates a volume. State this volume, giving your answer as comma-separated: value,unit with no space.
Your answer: 120,mL
